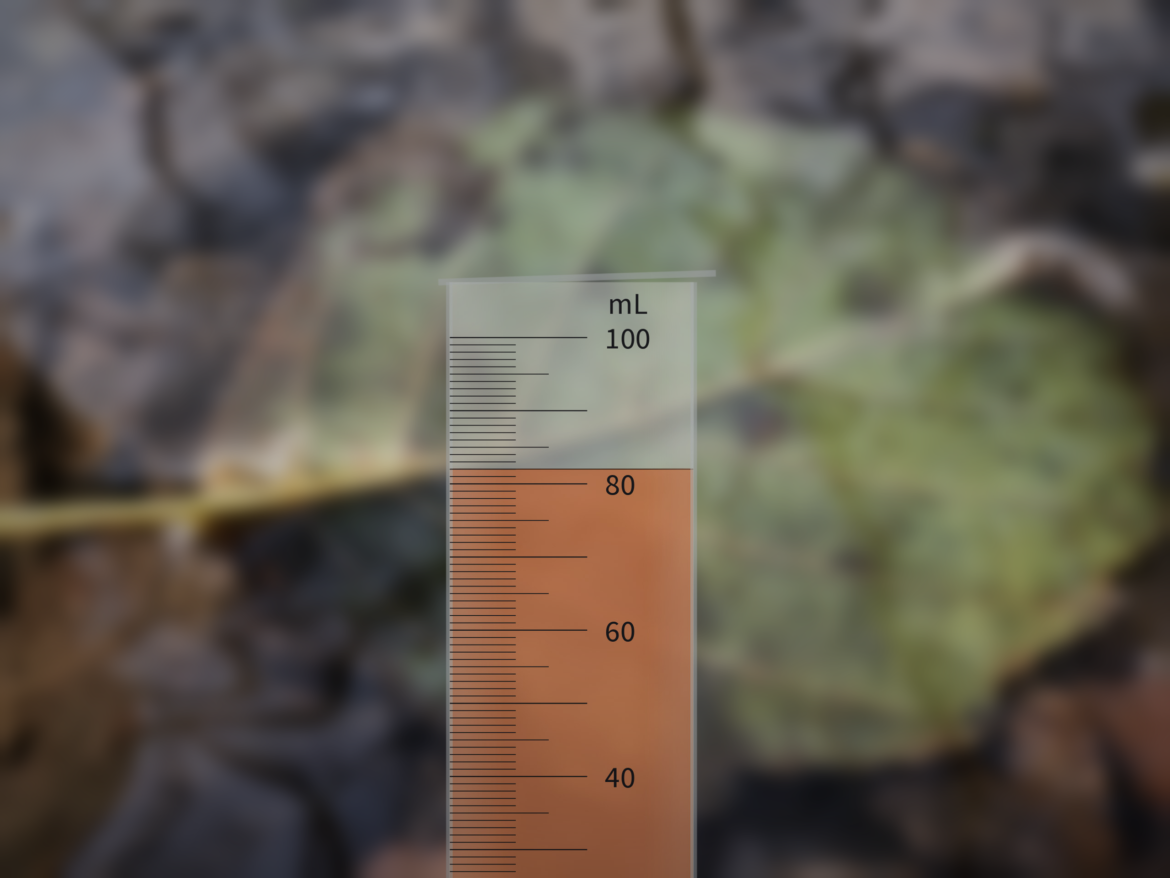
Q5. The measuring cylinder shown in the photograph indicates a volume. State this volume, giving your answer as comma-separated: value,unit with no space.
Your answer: 82,mL
